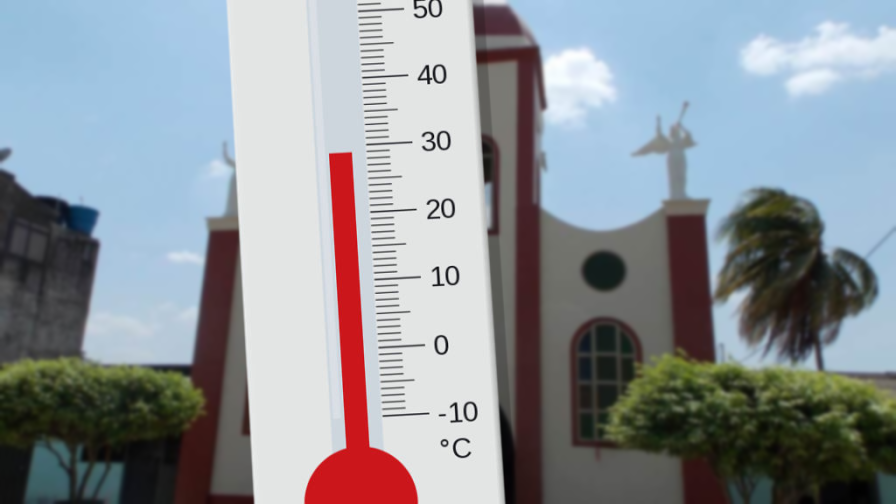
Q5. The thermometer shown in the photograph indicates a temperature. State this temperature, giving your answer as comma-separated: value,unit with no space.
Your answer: 29,°C
